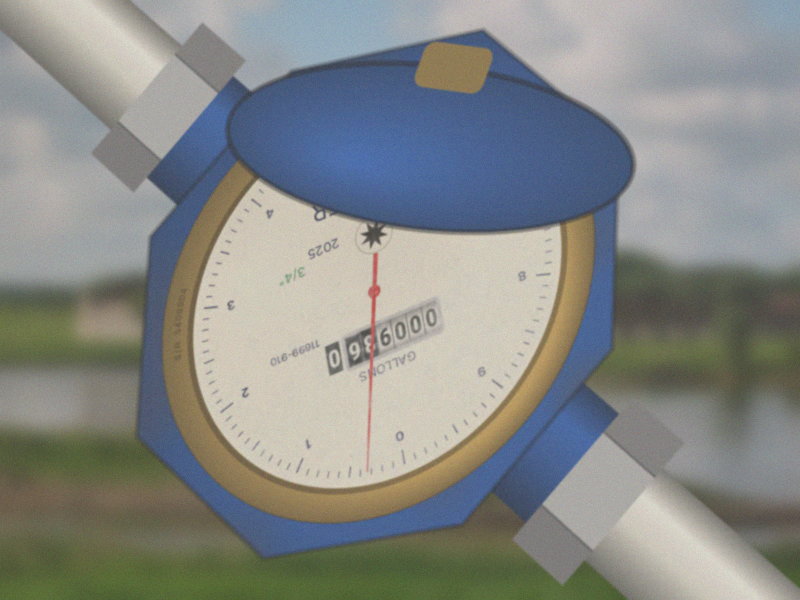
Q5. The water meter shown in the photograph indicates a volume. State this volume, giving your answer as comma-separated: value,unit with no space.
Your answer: 9860.3,gal
